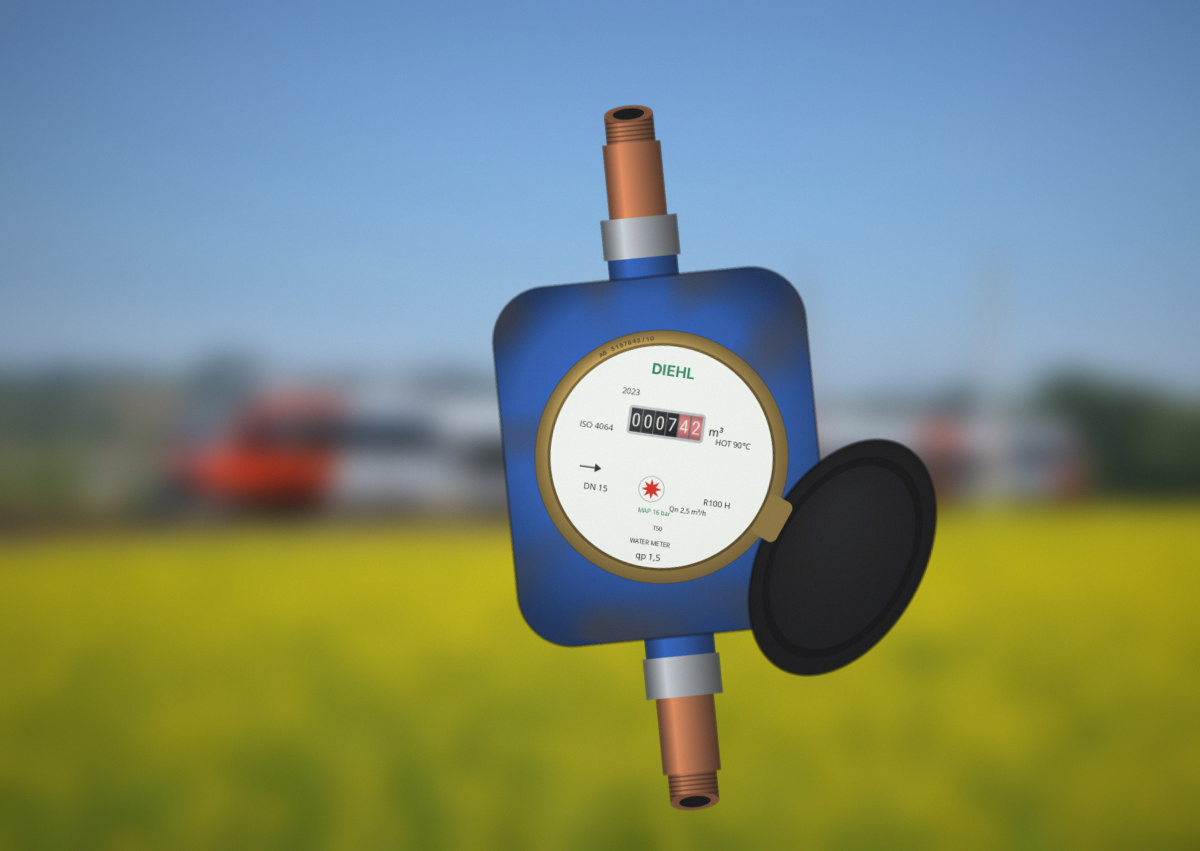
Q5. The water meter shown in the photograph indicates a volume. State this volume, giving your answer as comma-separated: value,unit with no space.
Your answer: 7.42,m³
